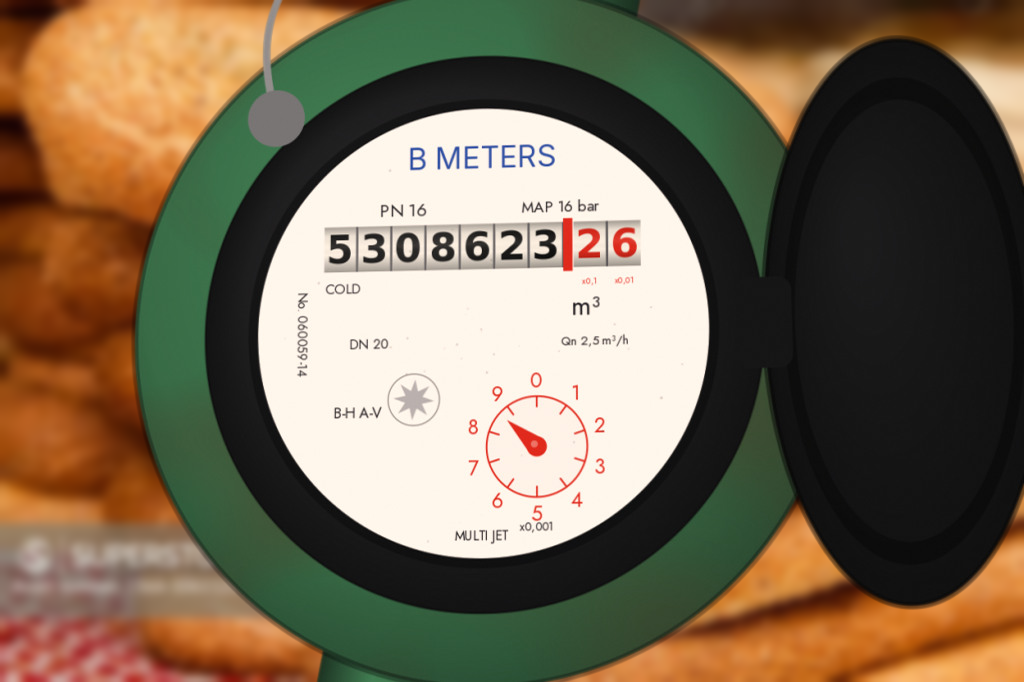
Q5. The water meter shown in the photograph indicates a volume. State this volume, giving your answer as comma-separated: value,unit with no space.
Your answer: 5308623.268,m³
